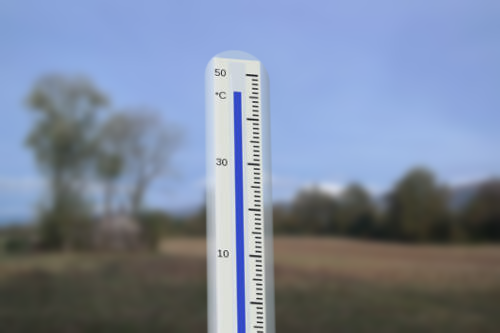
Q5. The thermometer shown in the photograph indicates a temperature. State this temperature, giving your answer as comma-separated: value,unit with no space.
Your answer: 46,°C
